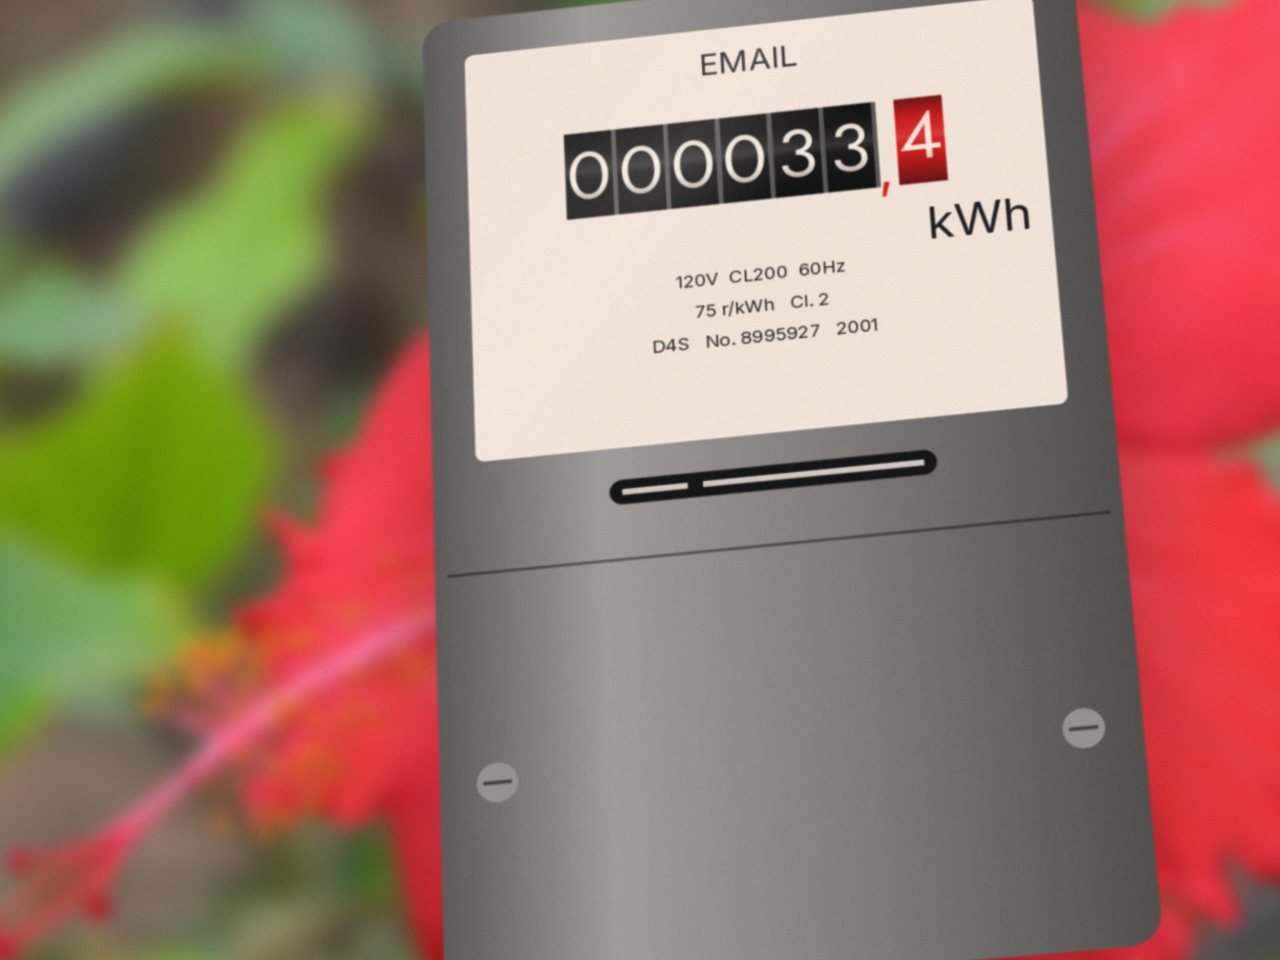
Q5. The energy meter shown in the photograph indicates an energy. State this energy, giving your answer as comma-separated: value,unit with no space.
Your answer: 33.4,kWh
